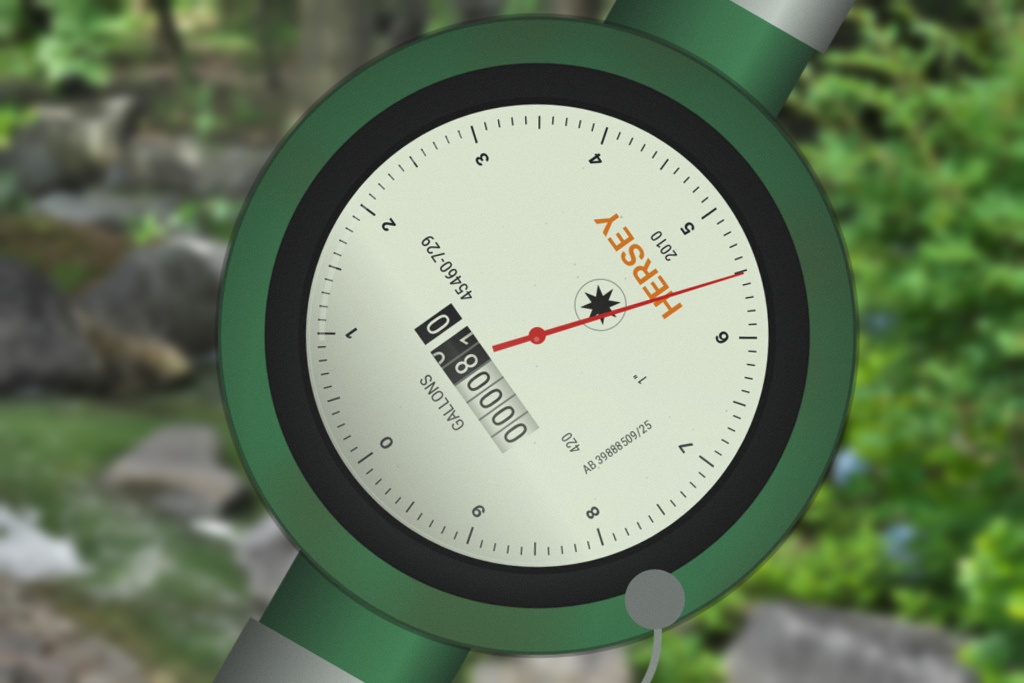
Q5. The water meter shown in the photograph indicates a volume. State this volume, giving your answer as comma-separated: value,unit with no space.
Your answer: 805.5,gal
